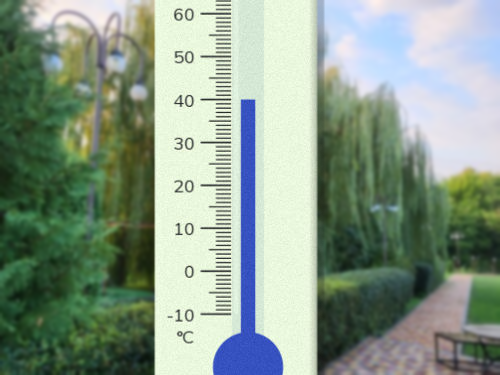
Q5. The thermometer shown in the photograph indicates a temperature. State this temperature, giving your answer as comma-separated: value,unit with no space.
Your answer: 40,°C
